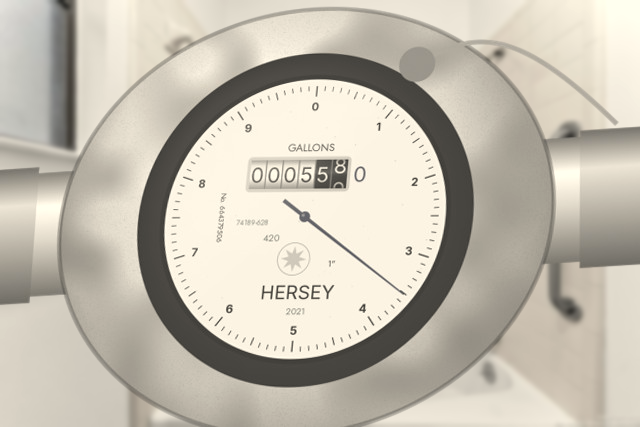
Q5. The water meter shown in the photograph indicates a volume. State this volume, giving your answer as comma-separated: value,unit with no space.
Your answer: 5583.5,gal
